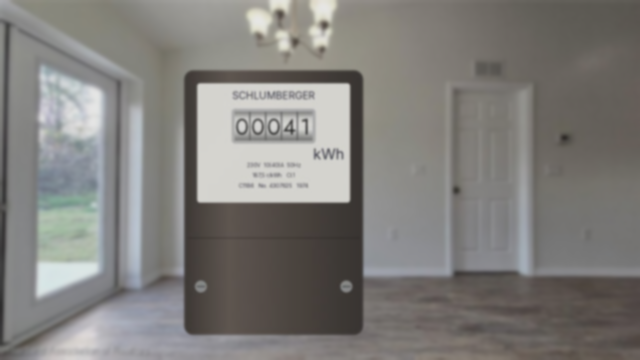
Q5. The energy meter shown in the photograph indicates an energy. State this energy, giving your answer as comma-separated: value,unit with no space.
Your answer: 41,kWh
